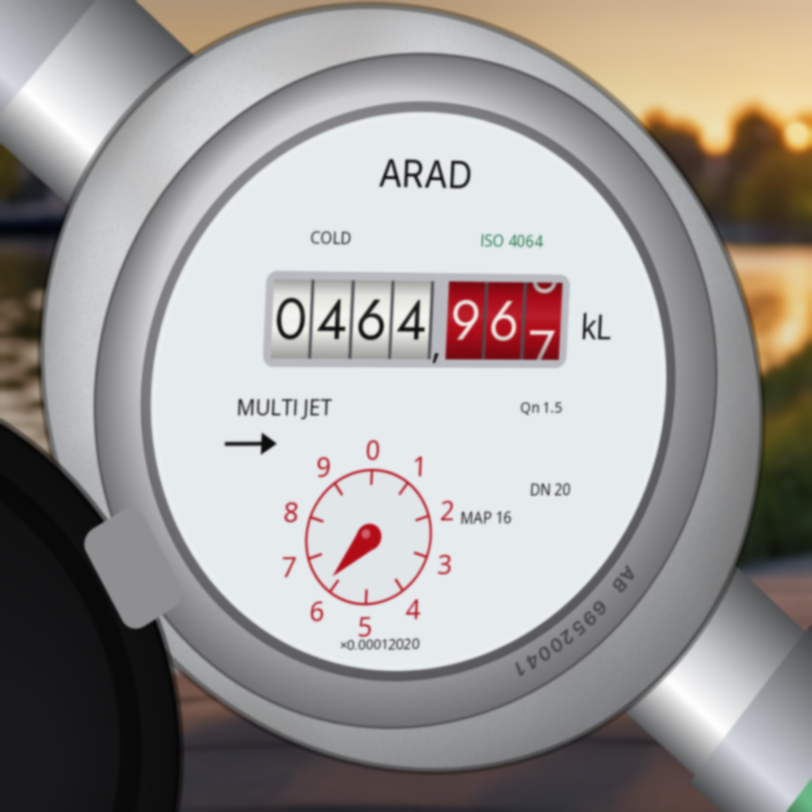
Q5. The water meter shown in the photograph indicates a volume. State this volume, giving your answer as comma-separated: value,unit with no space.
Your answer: 464.9666,kL
